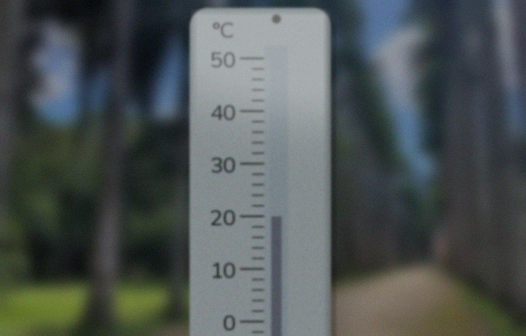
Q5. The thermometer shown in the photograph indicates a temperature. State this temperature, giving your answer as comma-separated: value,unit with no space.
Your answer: 20,°C
